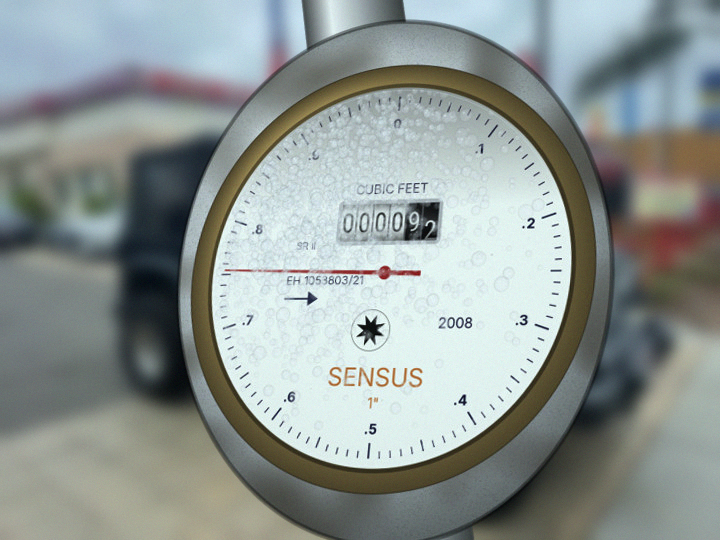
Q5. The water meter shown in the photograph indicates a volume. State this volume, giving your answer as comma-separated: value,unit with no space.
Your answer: 91.75,ft³
